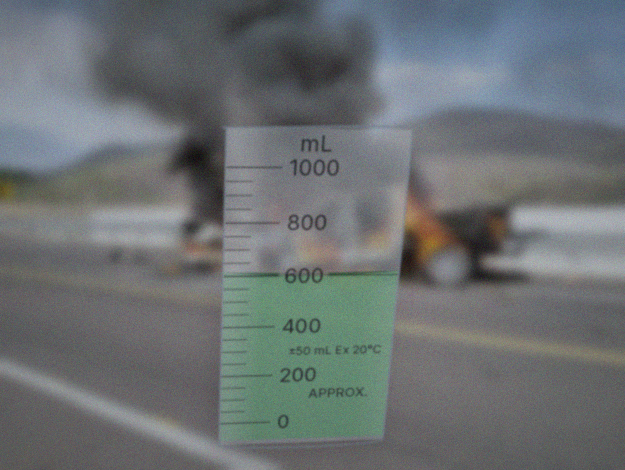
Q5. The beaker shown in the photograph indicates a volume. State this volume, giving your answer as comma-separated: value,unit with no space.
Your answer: 600,mL
